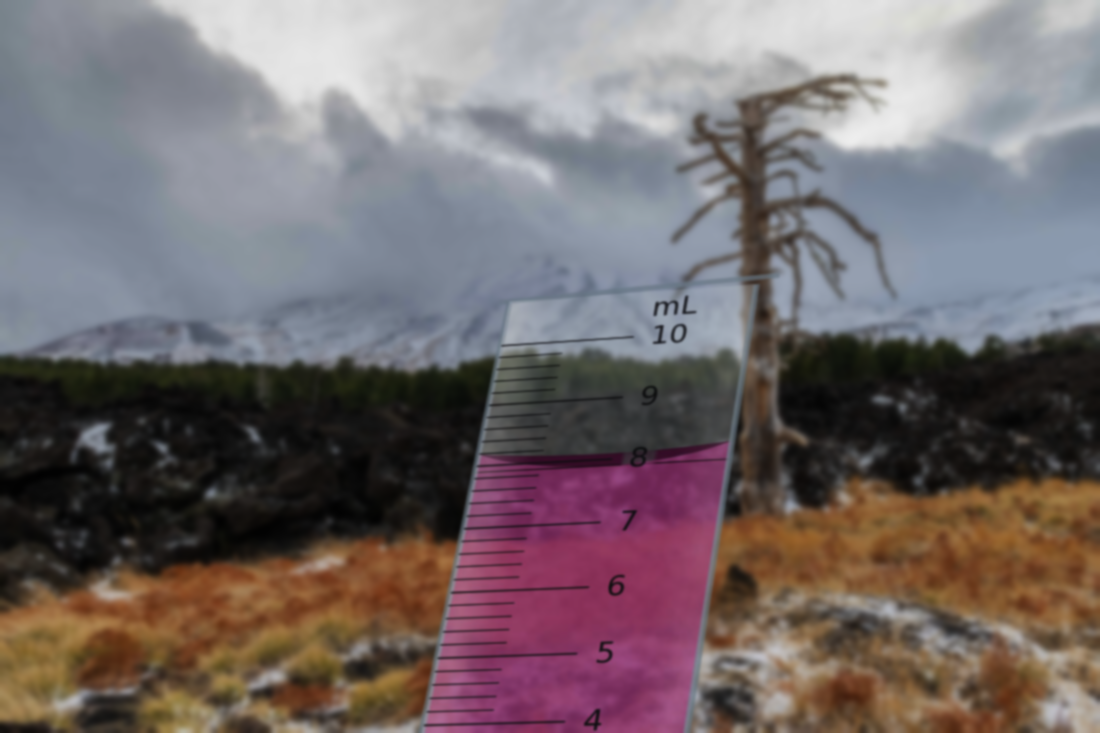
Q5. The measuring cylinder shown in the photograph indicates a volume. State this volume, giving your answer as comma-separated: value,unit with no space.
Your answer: 7.9,mL
